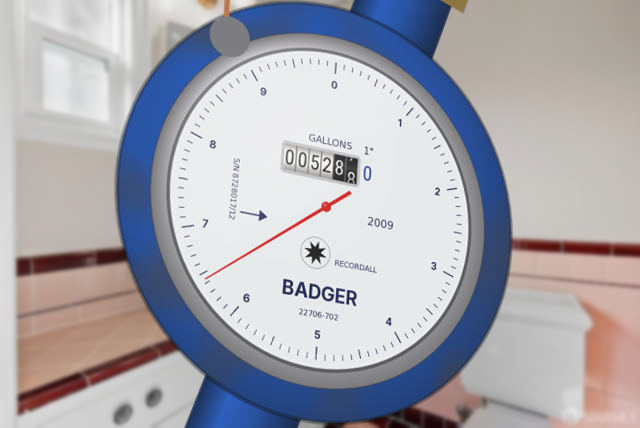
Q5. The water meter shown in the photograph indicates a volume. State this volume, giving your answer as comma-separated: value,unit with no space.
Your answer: 52876.4,gal
